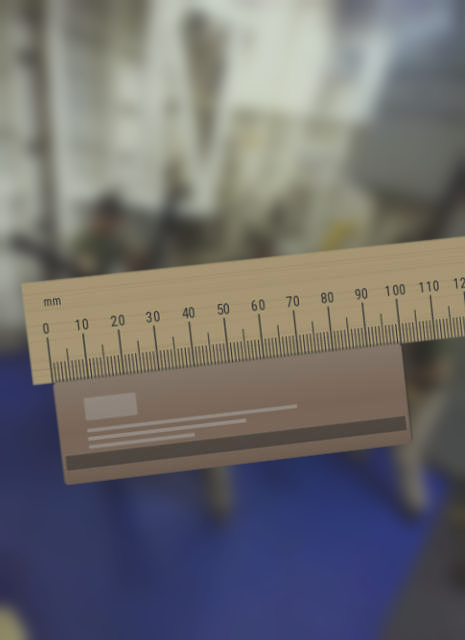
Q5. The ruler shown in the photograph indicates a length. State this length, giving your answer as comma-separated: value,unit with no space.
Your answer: 100,mm
